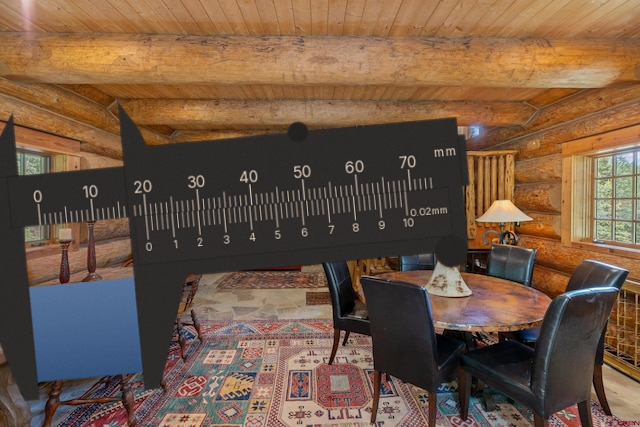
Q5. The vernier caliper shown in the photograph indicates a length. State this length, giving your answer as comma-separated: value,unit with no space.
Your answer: 20.0,mm
